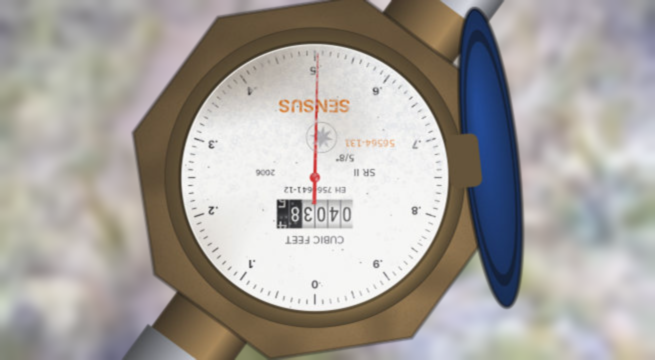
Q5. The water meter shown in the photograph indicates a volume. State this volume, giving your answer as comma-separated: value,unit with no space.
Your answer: 40384.50,ft³
